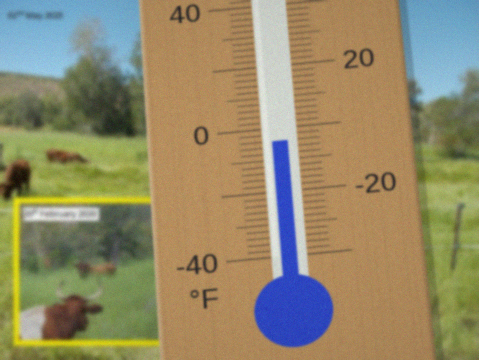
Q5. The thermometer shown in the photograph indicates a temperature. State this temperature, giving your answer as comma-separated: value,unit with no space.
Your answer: -4,°F
